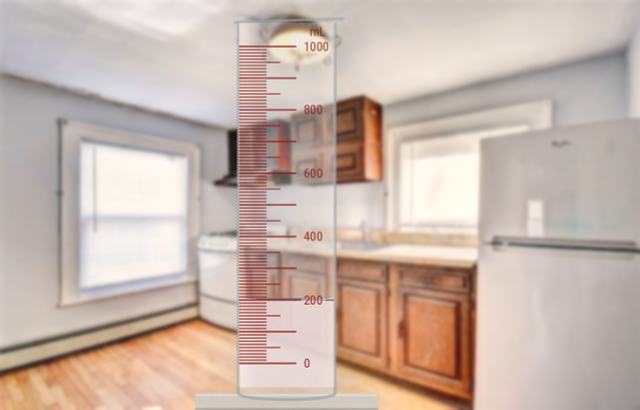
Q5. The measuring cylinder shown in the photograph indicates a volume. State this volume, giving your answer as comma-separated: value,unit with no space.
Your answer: 200,mL
